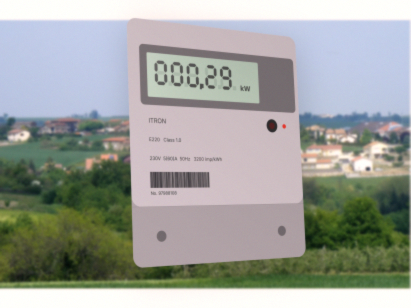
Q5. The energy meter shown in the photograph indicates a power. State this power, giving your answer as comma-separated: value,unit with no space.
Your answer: 0.29,kW
